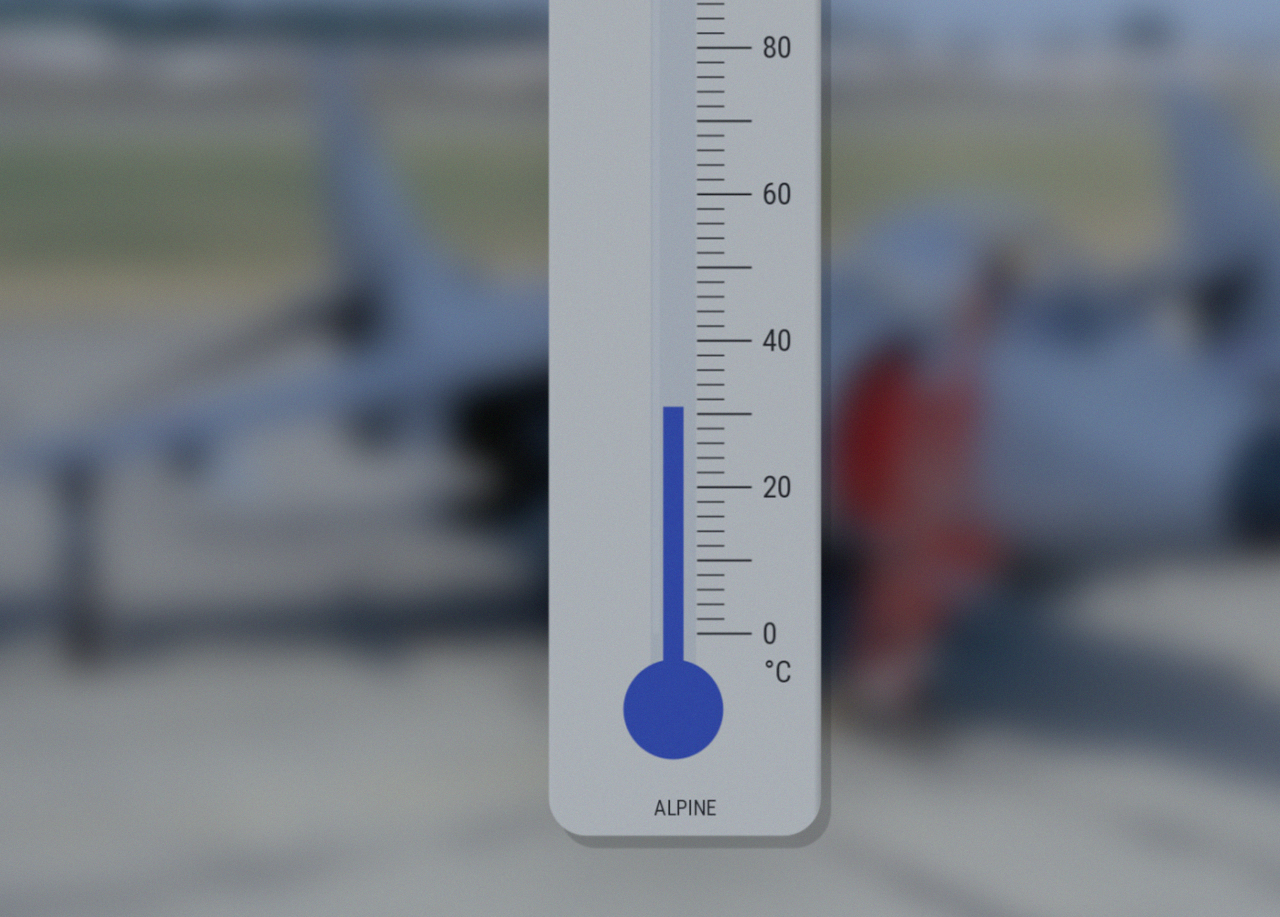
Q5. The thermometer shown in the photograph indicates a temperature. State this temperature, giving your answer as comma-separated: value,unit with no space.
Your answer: 31,°C
